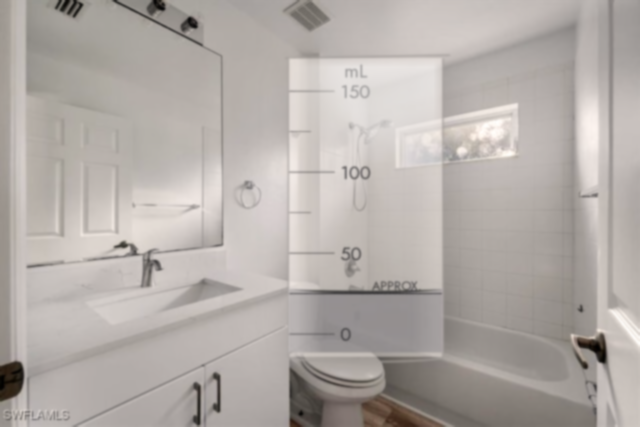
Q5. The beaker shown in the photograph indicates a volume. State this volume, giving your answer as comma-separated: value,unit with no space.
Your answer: 25,mL
